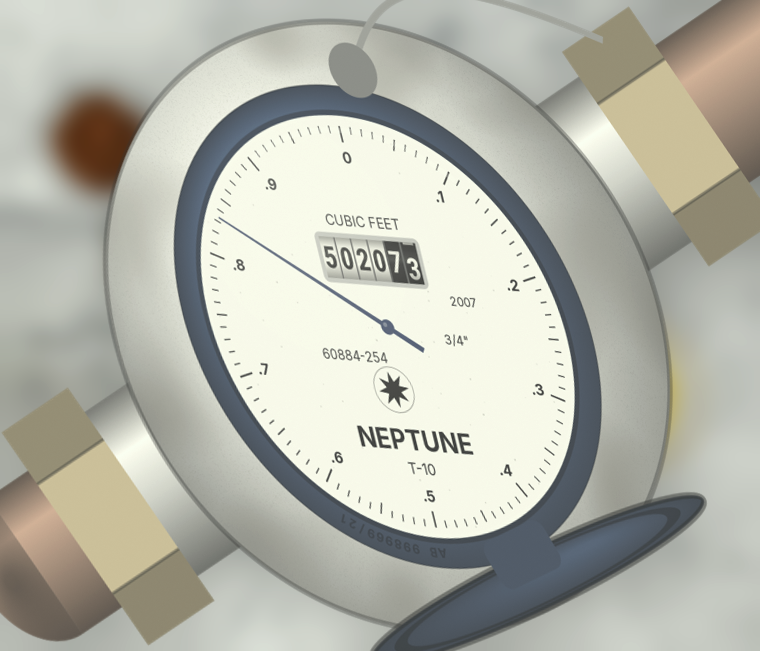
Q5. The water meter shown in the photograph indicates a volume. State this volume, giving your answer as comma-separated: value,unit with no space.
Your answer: 502072.83,ft³
